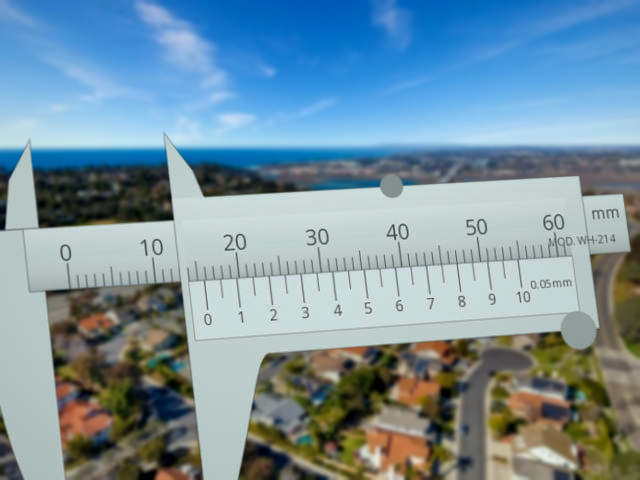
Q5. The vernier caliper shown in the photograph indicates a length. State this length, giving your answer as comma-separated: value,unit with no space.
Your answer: 15.8,mm
